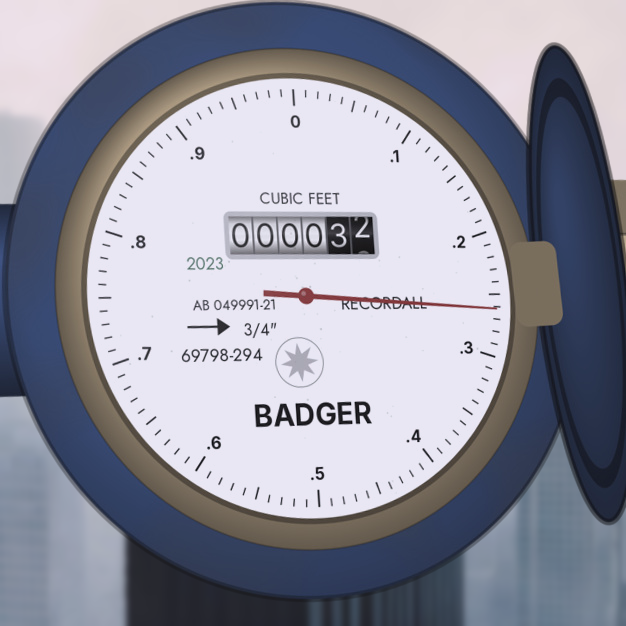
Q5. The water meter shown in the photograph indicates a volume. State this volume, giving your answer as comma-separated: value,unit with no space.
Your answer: 32.26,ft³
